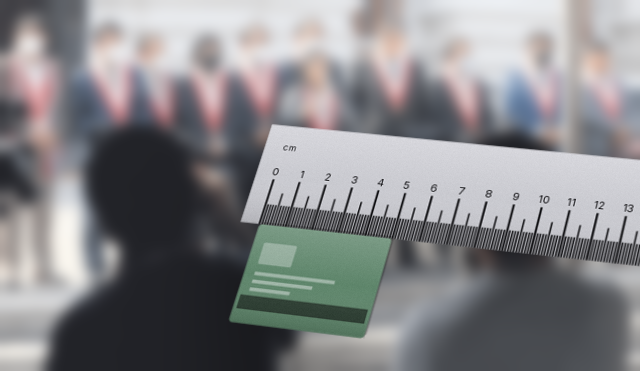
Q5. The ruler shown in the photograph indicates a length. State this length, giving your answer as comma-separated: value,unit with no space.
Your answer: 5,cm
